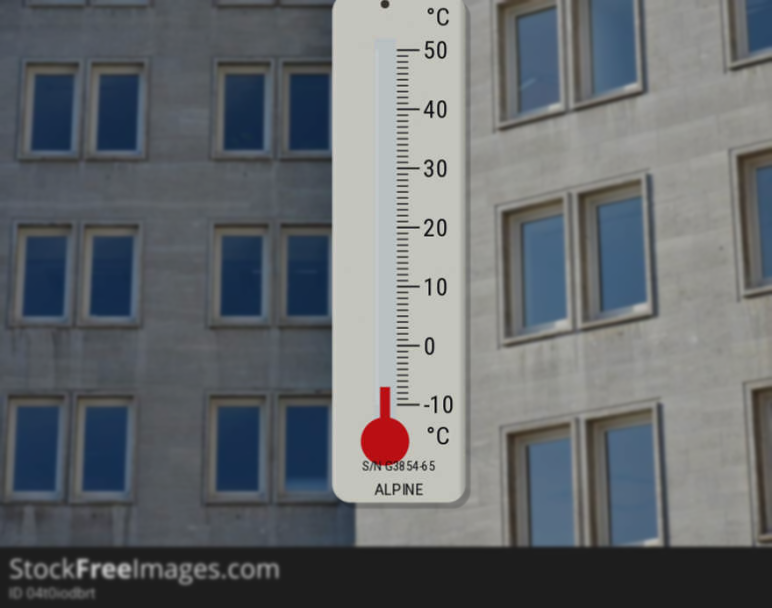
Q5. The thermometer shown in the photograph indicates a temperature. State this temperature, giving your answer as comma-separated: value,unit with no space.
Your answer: -7,°C
